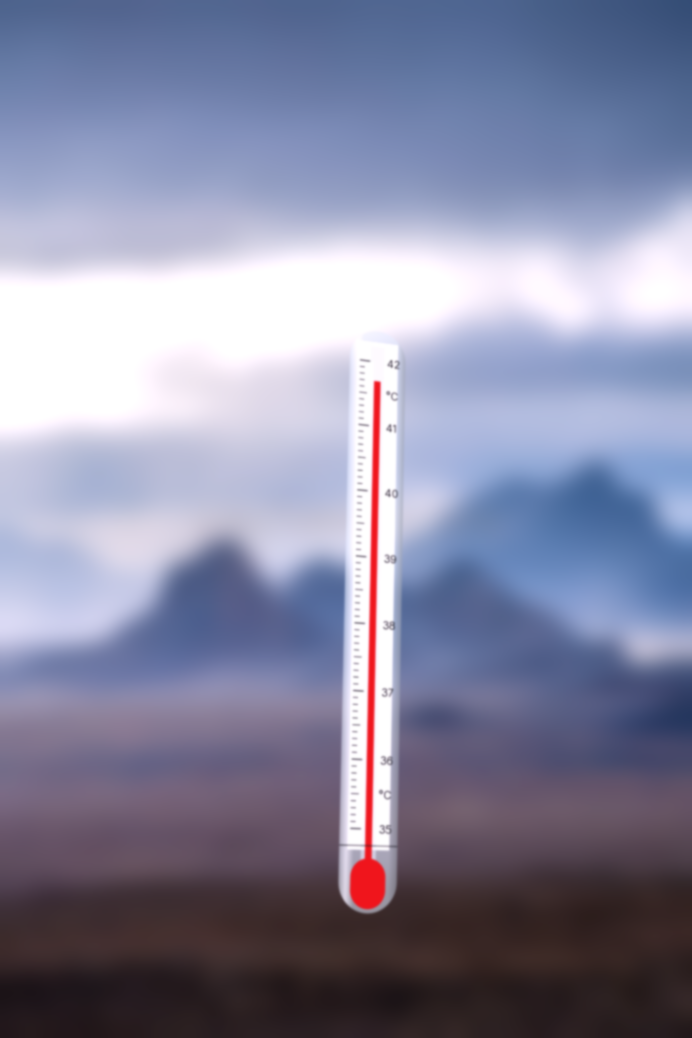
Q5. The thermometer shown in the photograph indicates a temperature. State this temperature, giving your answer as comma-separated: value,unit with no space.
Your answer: 41.7,°C
